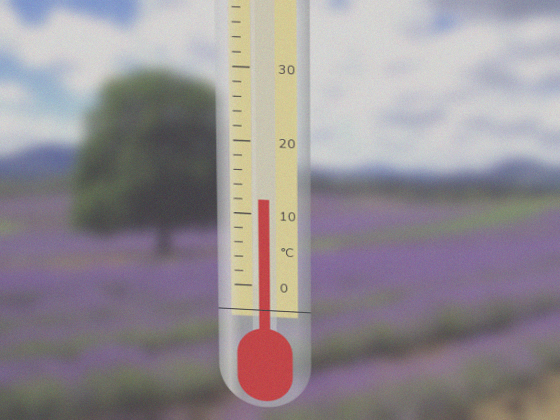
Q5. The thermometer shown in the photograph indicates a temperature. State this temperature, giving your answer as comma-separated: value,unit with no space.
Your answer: 12,°C
